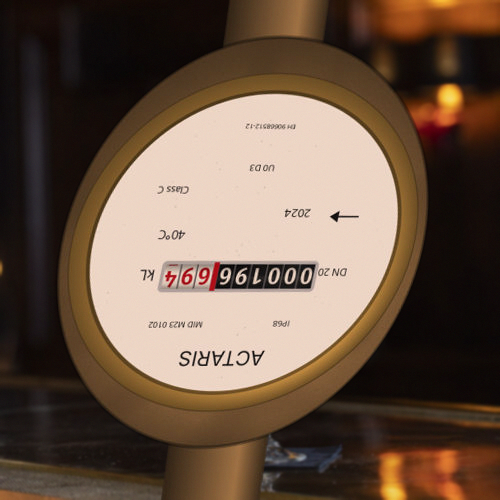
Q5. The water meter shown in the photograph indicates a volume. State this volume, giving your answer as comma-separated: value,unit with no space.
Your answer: 196.694,kL
